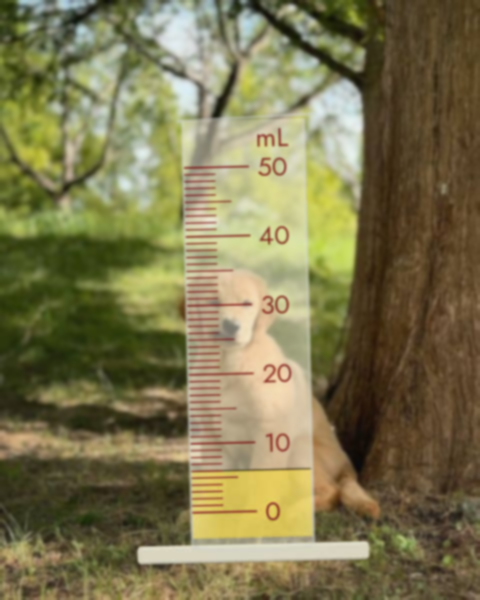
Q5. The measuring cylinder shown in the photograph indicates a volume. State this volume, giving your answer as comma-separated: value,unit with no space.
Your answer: 6,mL
